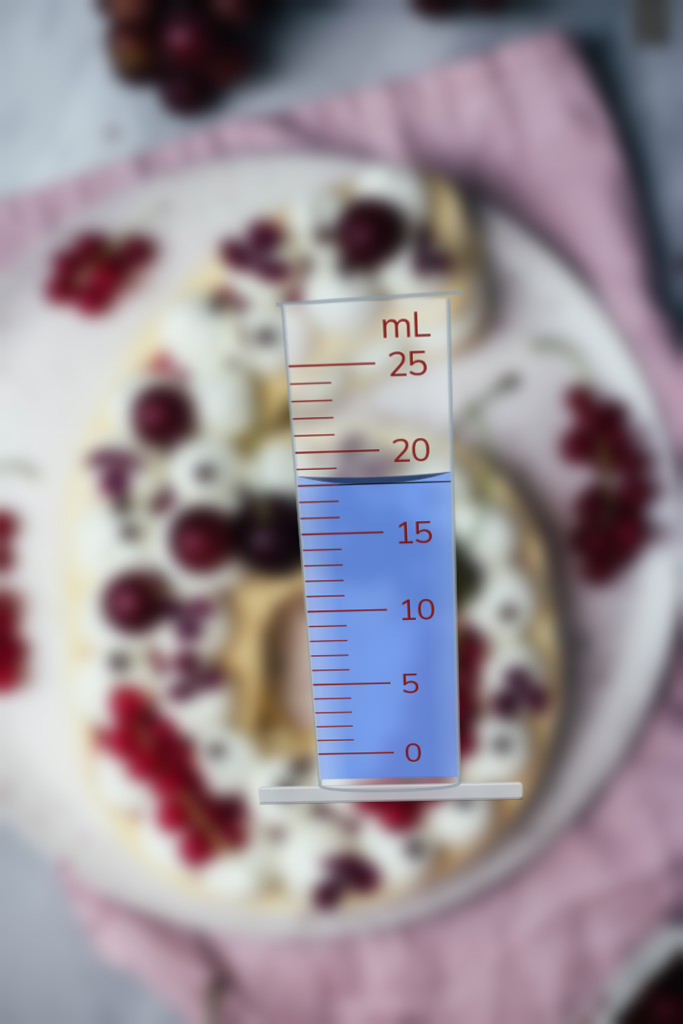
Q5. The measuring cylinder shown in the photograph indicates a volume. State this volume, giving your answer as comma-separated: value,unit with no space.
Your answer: 18,mL
